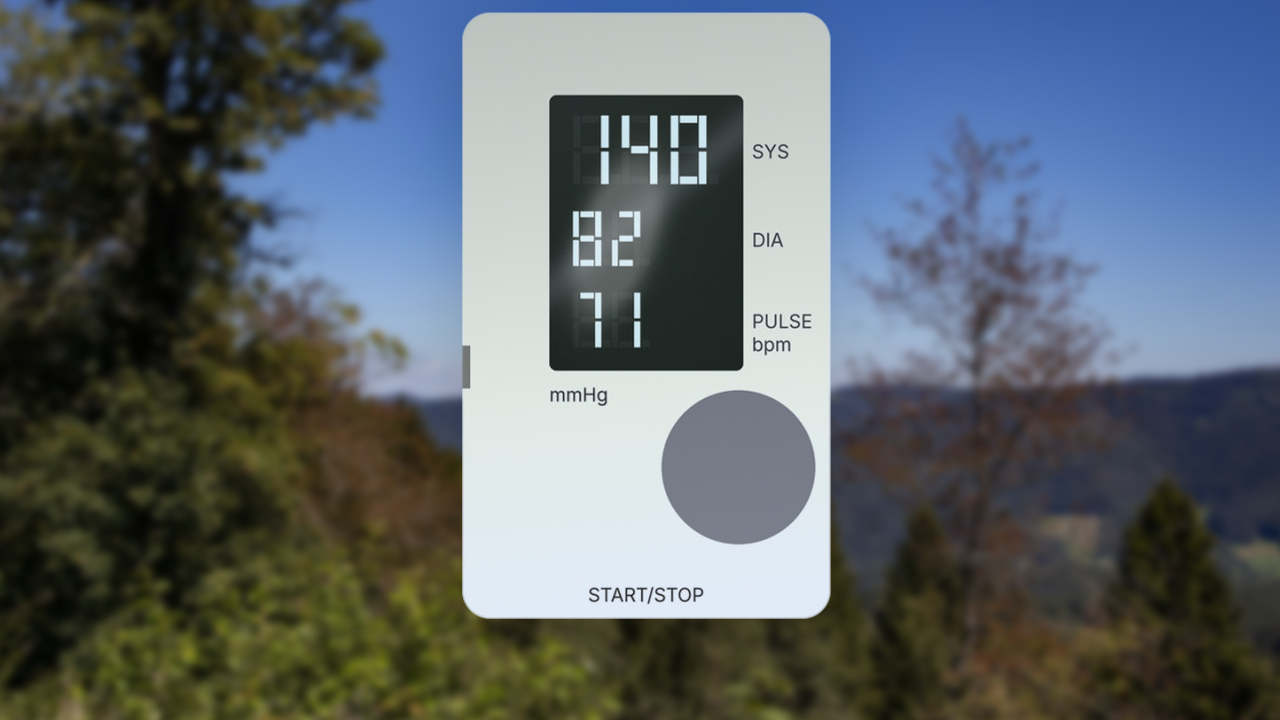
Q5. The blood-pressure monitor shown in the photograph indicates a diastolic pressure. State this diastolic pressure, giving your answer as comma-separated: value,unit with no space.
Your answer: 82,mmHg
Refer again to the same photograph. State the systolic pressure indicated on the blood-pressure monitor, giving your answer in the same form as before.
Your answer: 140,mmHg
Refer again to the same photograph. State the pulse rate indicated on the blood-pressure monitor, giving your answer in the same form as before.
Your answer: 71,bpm
